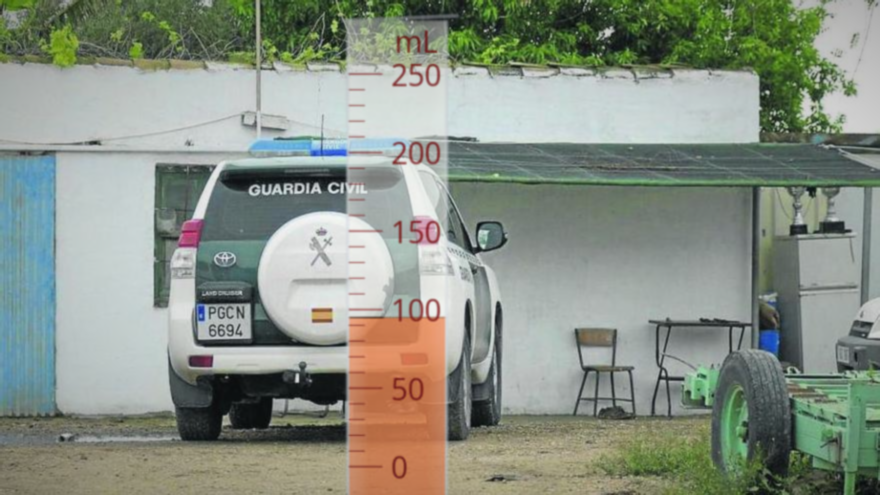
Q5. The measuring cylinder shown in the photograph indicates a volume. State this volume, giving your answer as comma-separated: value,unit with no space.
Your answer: 95,mL
